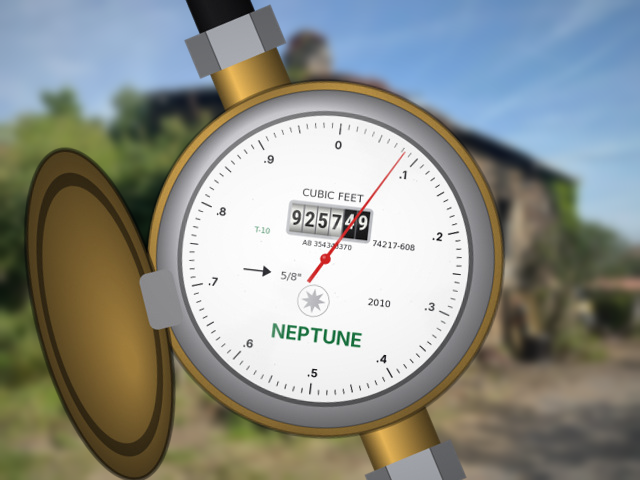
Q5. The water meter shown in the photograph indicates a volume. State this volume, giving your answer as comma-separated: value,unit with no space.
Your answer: 925749.08,ft³
